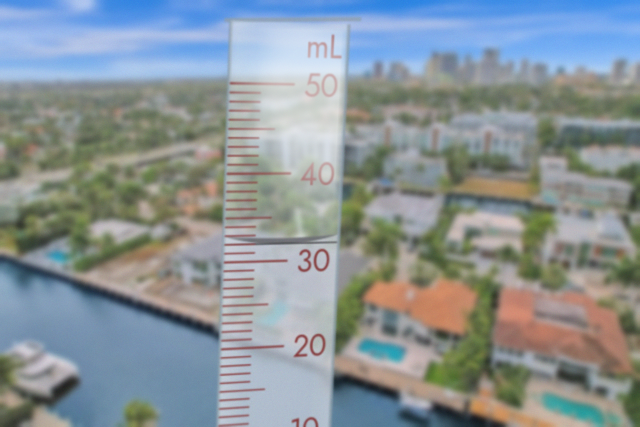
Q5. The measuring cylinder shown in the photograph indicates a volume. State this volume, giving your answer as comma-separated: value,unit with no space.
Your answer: 32,mL
